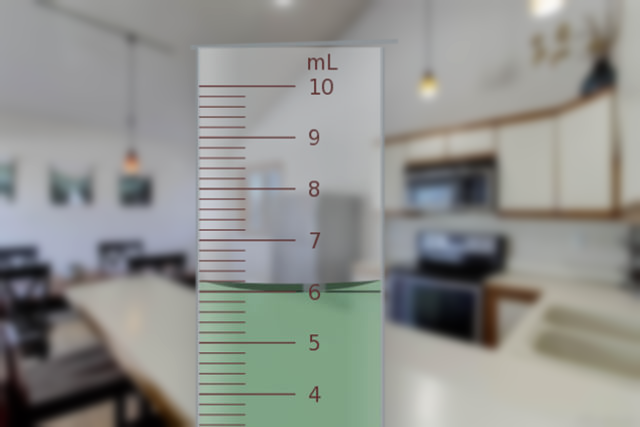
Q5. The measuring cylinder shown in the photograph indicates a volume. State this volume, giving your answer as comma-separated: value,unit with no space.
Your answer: 6,mL
